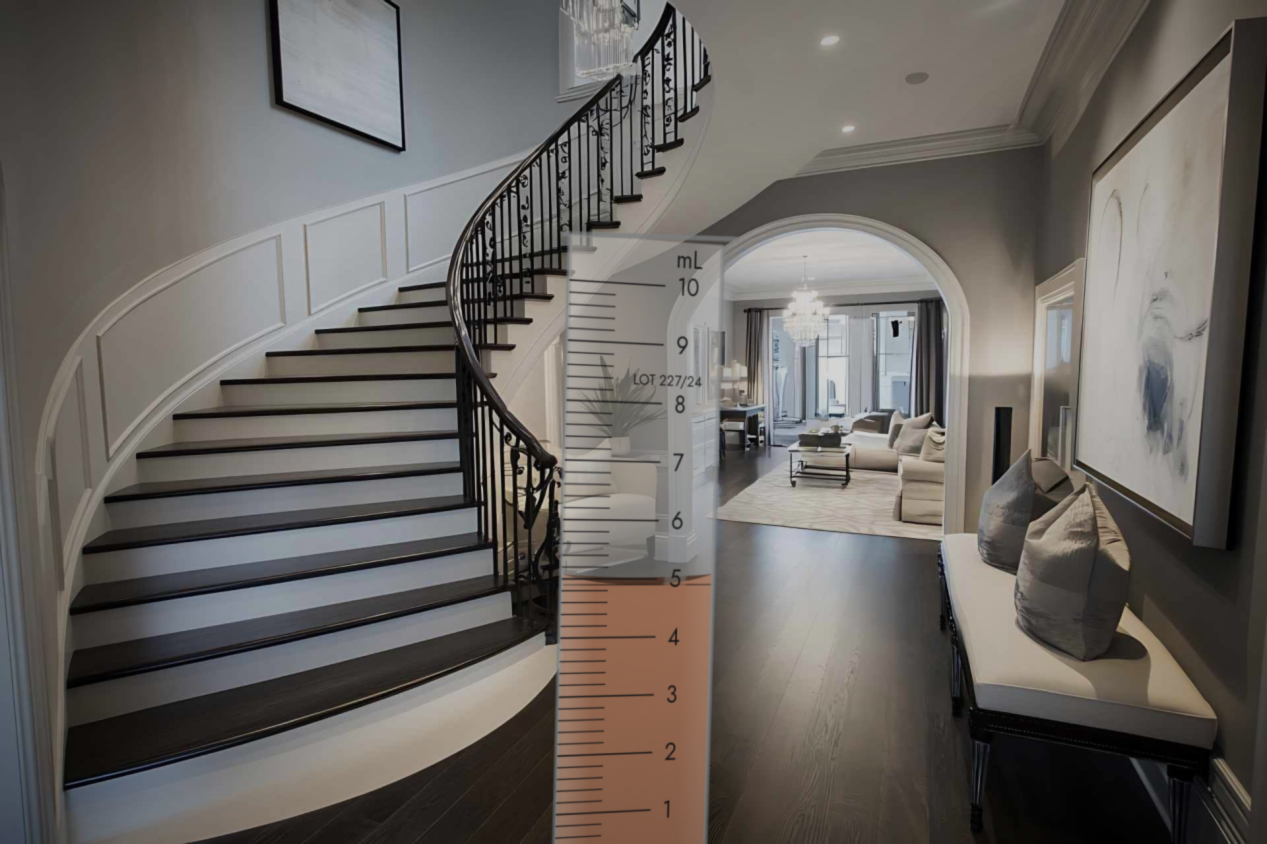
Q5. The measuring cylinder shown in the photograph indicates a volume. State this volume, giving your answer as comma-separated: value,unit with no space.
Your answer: 4.9,mL
